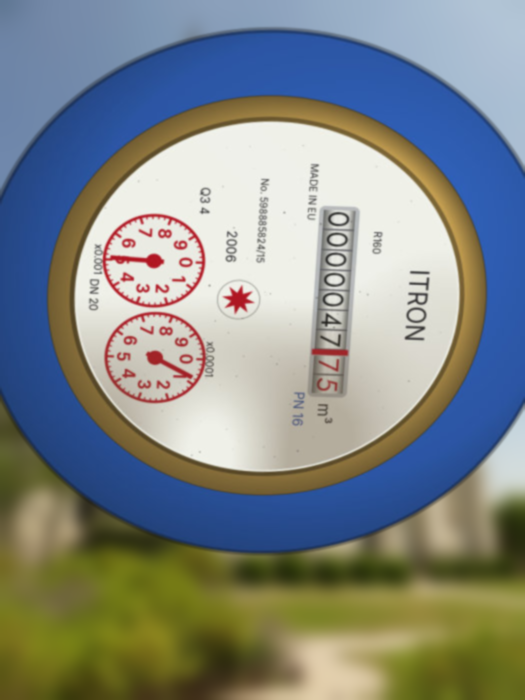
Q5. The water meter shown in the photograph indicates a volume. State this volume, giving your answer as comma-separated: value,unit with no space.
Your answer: 47.7550,m³
